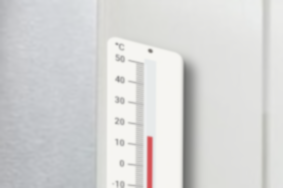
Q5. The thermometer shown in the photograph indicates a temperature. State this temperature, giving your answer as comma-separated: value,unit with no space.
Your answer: 15,°C
